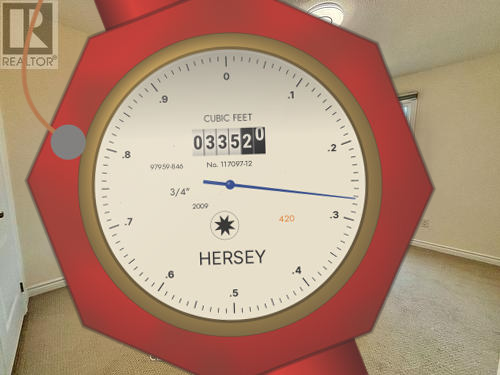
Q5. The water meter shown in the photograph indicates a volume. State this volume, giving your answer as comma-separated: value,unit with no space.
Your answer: 33520.27,ft³
